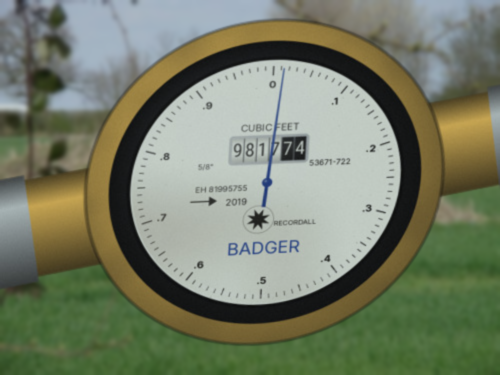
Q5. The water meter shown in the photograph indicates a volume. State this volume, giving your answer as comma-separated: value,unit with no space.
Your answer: 981774.01,ft³
